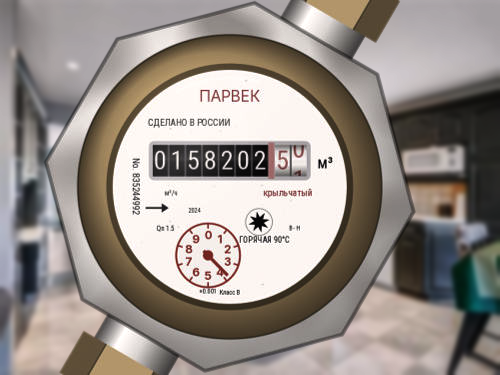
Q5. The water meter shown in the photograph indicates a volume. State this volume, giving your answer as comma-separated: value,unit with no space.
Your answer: 158202.503,m³
